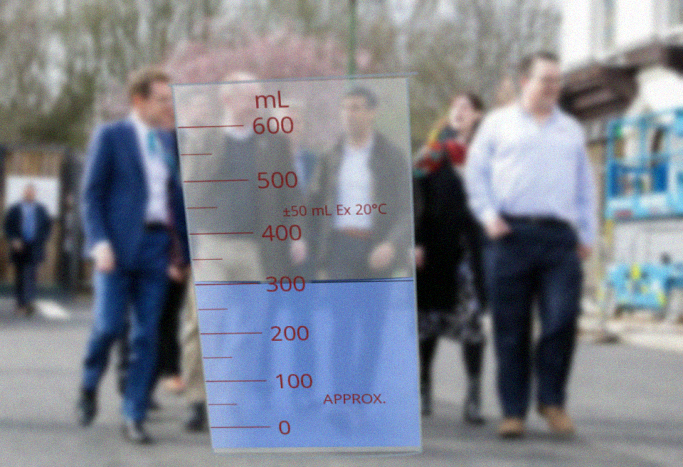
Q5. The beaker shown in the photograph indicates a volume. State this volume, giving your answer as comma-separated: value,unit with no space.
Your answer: 300,mL
